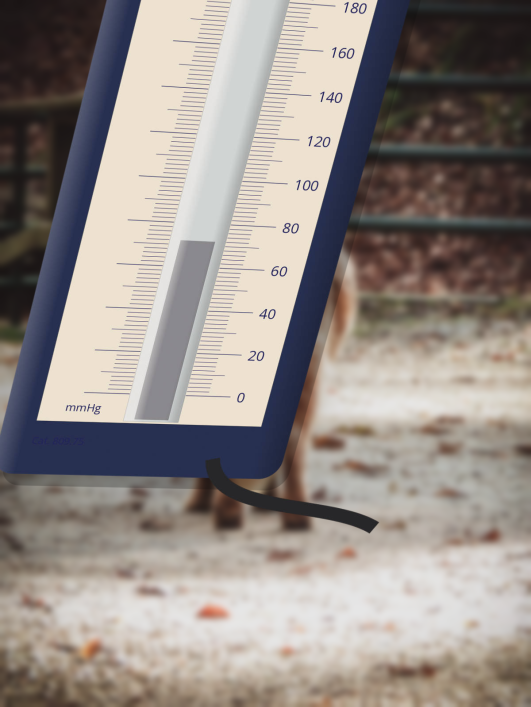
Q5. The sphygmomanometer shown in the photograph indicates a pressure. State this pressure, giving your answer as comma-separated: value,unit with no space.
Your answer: 72,mmHg
